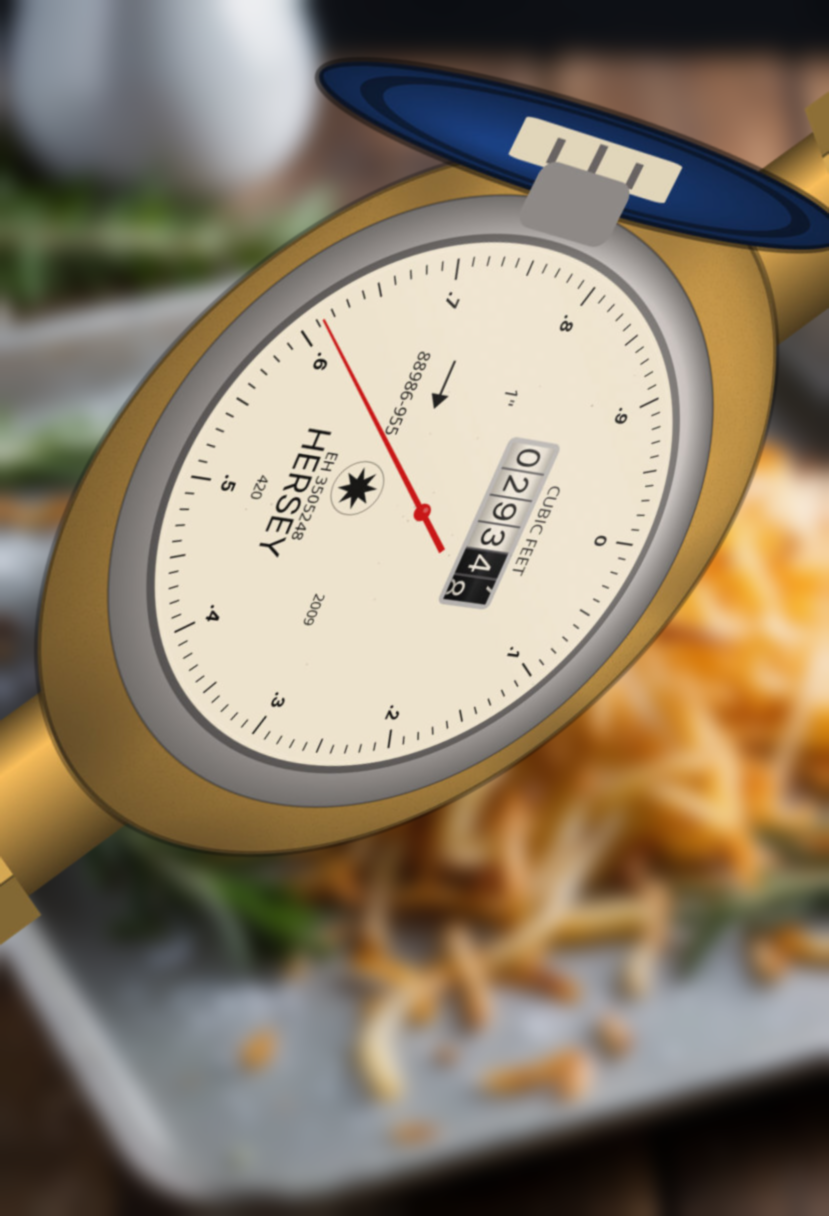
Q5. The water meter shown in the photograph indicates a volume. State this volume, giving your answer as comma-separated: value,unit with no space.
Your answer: 29347.61,ft³
